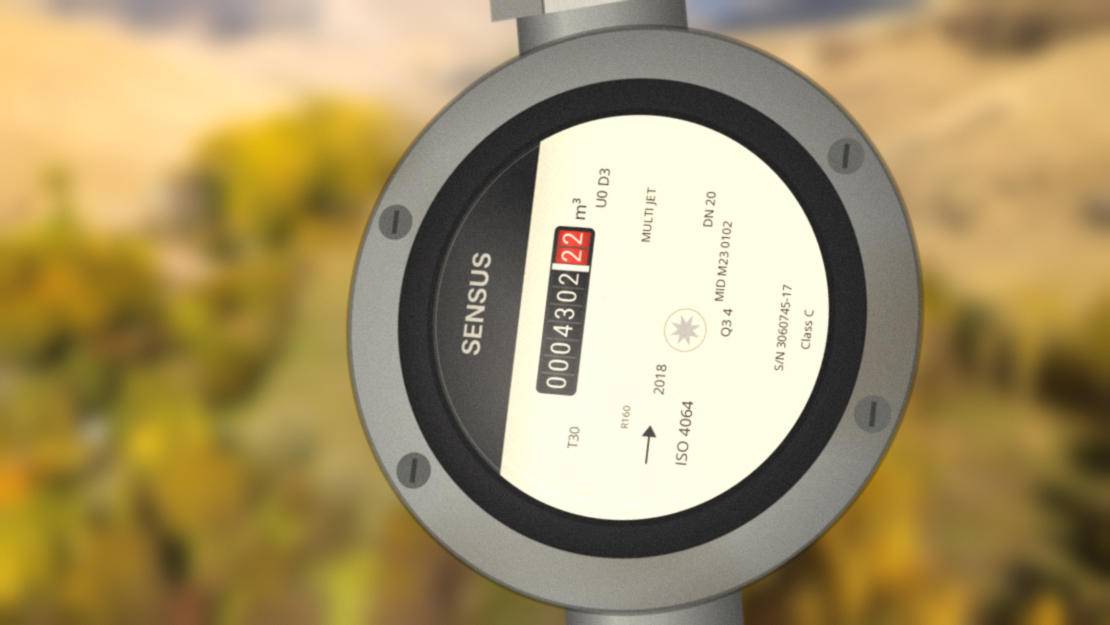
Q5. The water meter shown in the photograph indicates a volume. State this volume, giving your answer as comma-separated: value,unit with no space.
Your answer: 4302.22,m³
